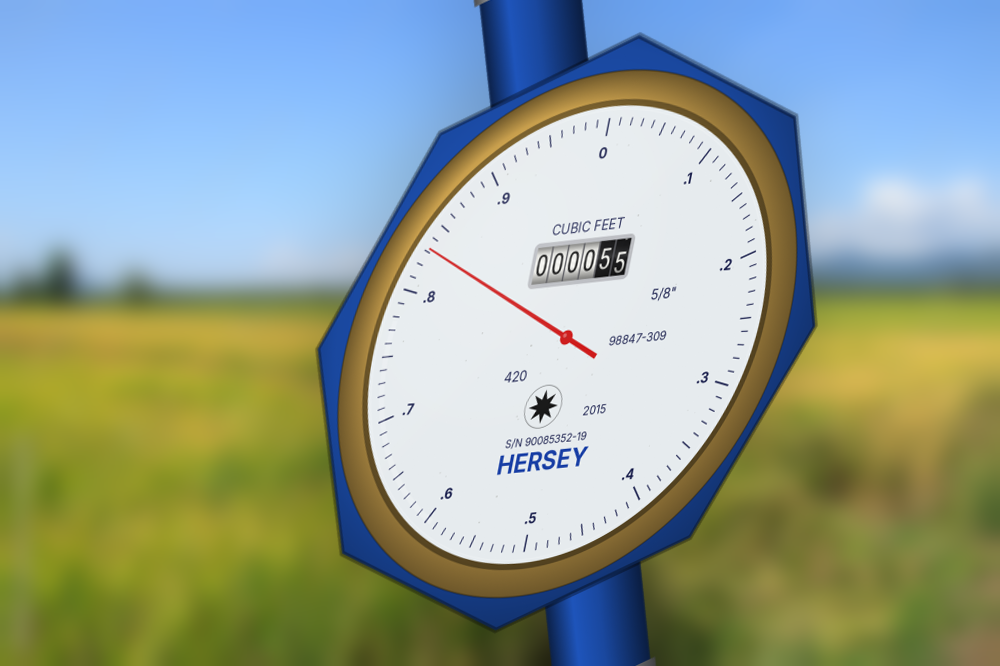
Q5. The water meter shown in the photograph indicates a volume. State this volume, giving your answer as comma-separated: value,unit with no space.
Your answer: 54.83,ft³
